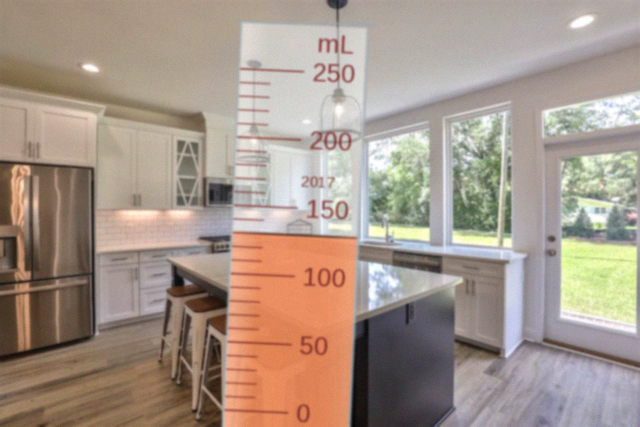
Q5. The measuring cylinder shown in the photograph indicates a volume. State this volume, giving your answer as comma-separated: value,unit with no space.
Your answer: 130,mL
